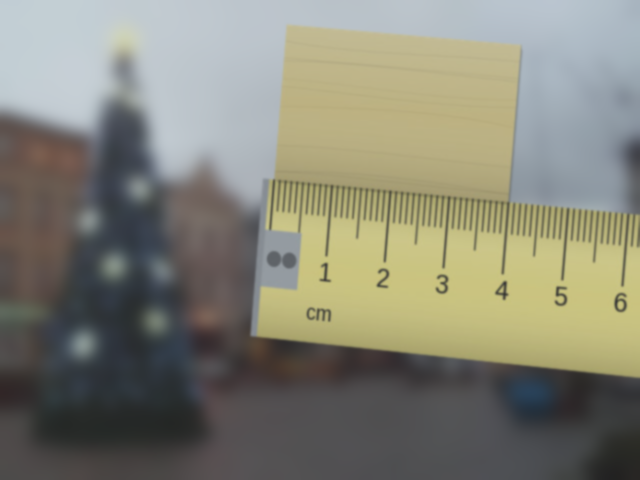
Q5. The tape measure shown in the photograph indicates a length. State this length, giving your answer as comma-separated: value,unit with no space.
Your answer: 4,cm
